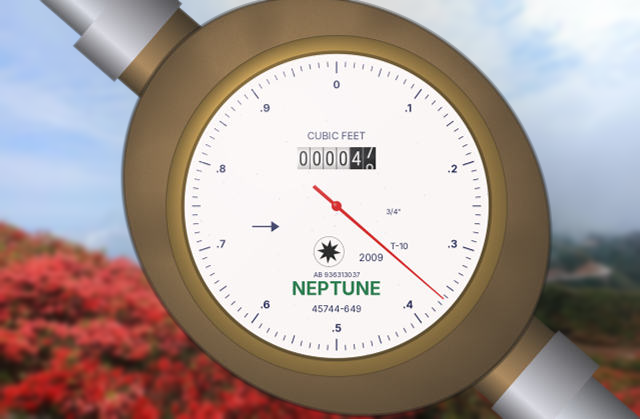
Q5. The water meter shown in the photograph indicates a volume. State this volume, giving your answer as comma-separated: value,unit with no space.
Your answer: 47.36,ft³
